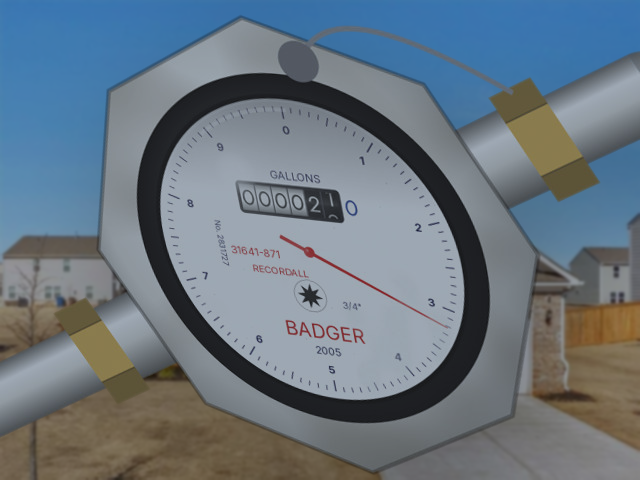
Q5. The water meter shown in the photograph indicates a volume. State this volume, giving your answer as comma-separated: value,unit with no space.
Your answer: 213.2,gal
